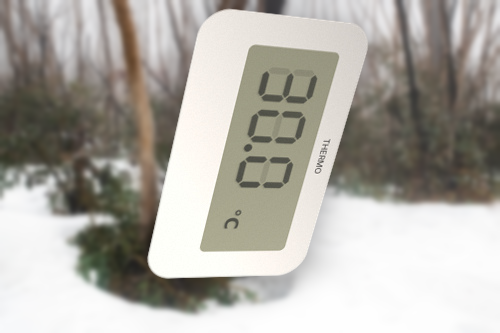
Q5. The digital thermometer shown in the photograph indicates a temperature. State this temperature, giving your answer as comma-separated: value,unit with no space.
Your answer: 30.0,°C
